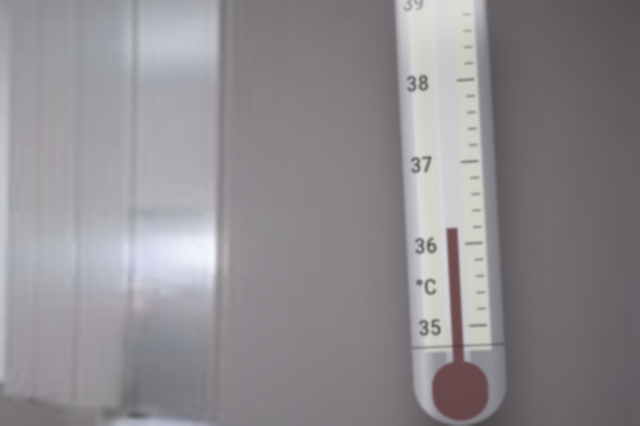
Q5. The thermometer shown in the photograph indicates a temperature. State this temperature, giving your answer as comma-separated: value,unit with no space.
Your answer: 36.2,°C
